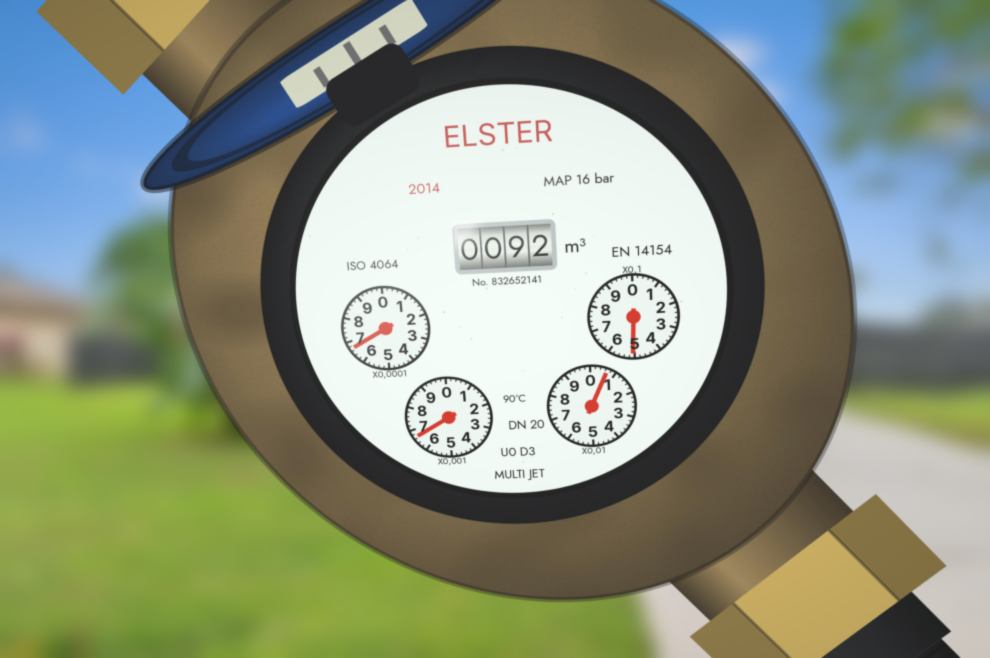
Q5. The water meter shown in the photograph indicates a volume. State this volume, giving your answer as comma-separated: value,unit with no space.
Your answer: 92.5066,m³
